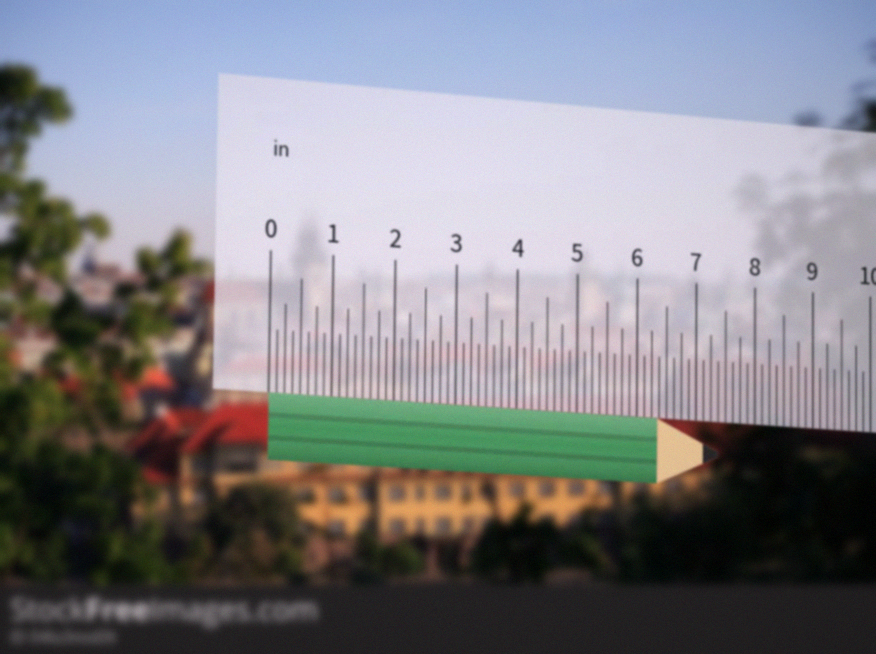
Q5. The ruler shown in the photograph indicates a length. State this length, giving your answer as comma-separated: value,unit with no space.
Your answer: 7.375,in
